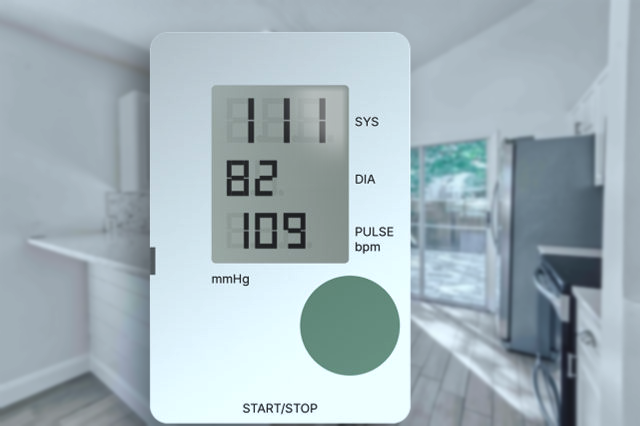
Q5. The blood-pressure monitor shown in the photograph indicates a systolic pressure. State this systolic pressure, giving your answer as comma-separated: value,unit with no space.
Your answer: 111,mmHg
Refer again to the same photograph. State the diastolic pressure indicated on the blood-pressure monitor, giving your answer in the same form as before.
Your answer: 82,mmHg
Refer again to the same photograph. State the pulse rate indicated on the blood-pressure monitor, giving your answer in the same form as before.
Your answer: 109,bpm
